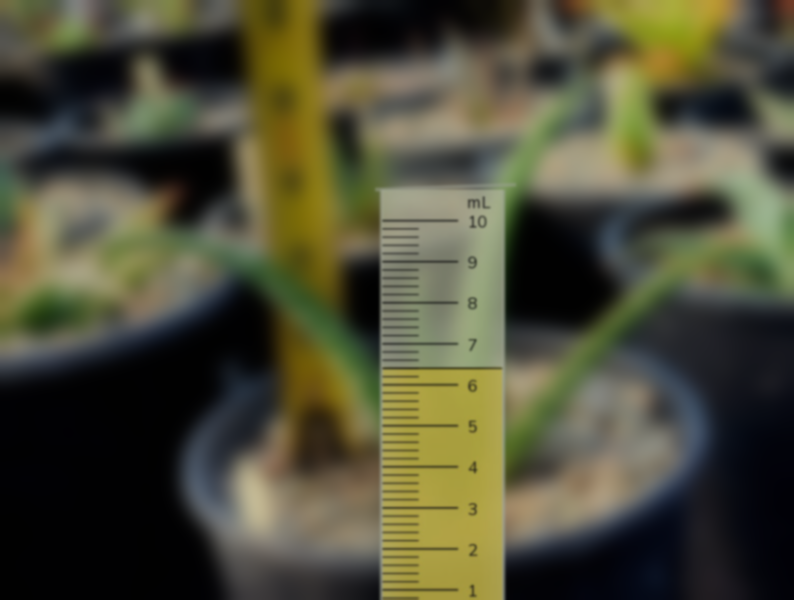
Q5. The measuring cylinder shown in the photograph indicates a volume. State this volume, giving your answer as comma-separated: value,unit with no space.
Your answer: 6.4,mL
